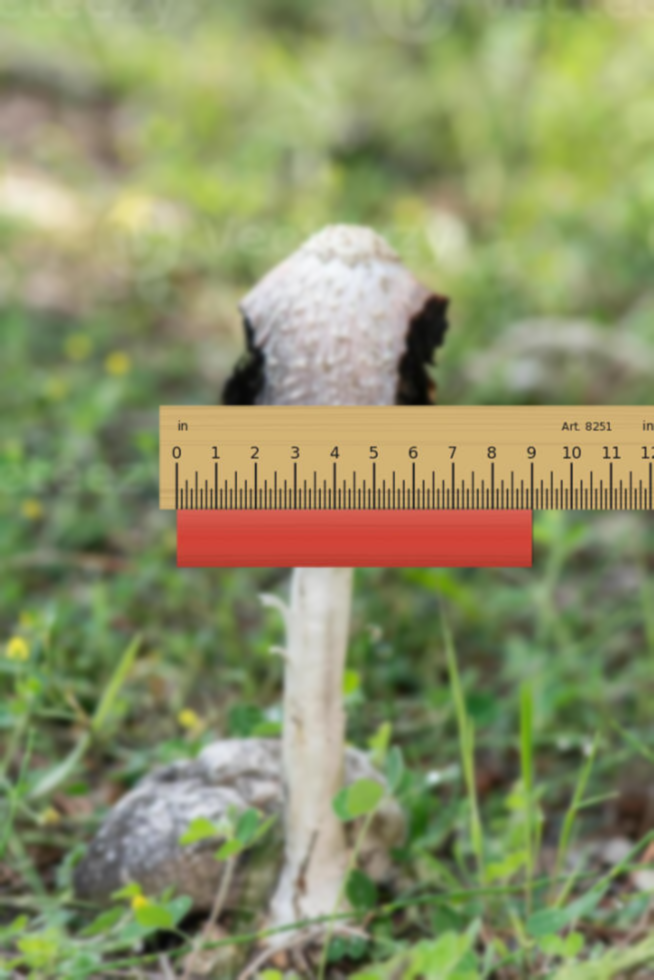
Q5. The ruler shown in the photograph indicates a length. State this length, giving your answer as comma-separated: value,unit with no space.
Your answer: 9,in
